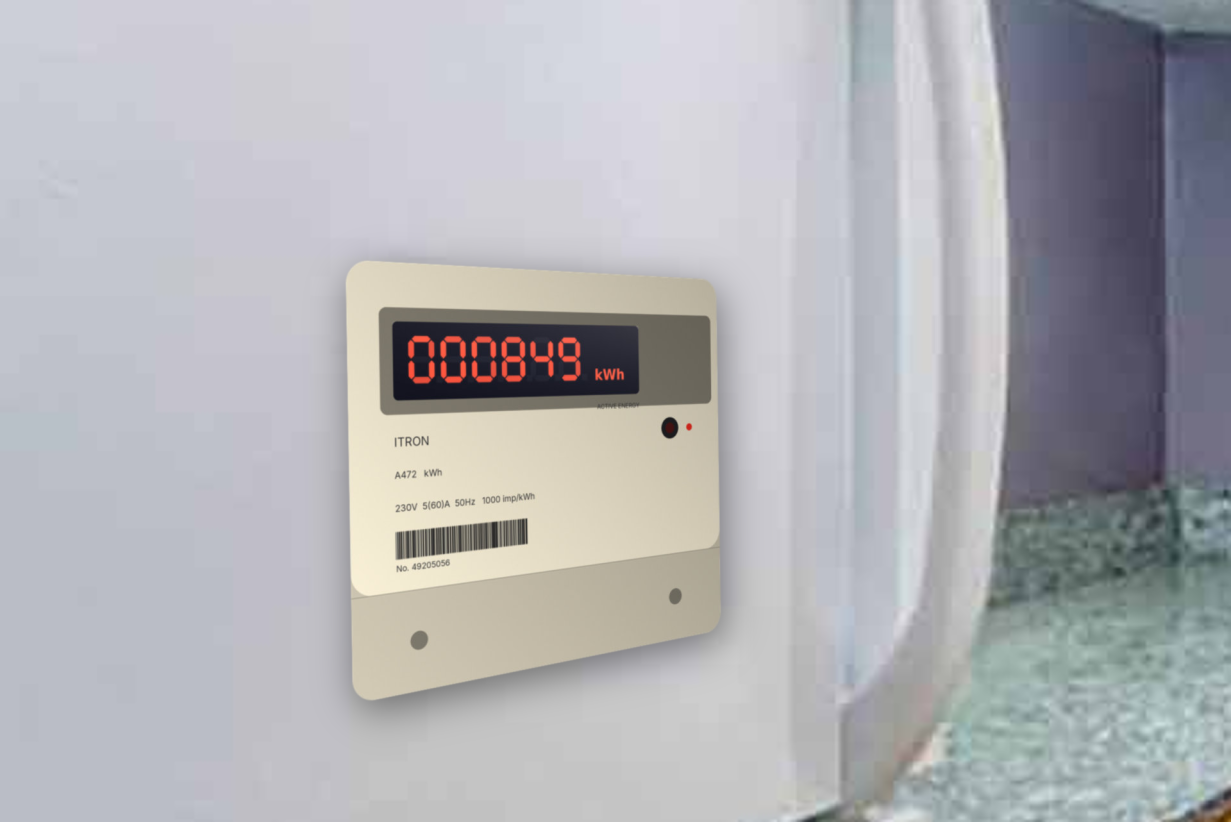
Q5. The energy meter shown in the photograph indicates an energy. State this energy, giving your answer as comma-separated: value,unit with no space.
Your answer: 849,kWh
